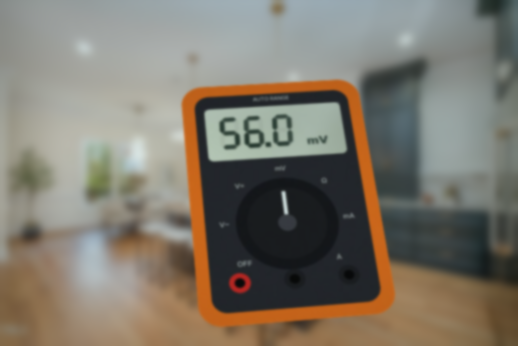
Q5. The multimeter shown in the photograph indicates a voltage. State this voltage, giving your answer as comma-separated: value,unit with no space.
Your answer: 56.0,mV
